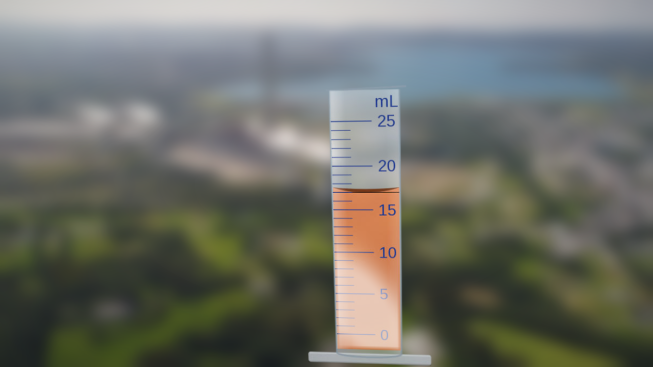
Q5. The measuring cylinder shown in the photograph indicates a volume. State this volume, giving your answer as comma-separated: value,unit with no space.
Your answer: 17,mL
